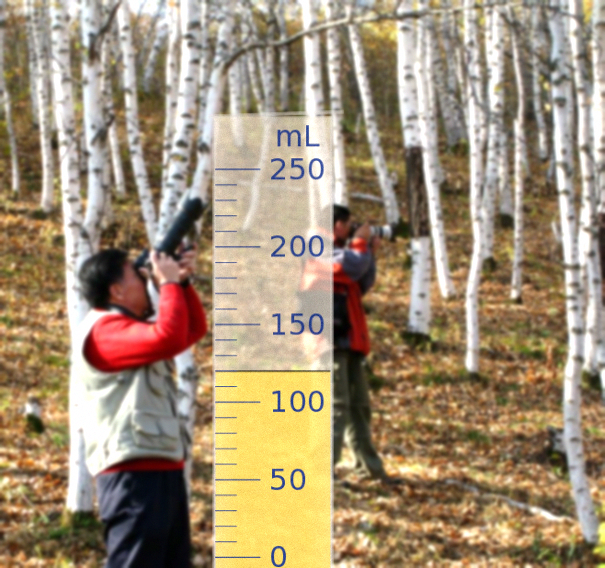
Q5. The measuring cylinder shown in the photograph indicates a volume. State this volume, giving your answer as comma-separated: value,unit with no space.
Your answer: 120,mL
